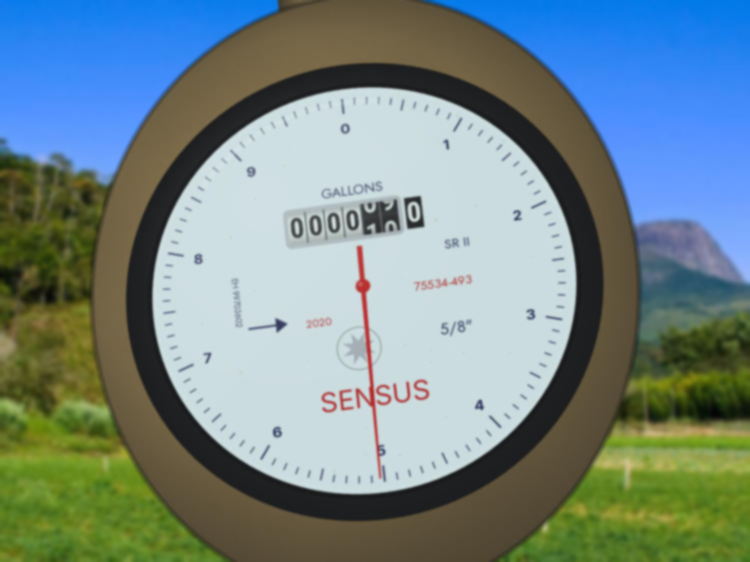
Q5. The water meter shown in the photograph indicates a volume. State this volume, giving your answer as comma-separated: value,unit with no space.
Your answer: 95.0,gal
